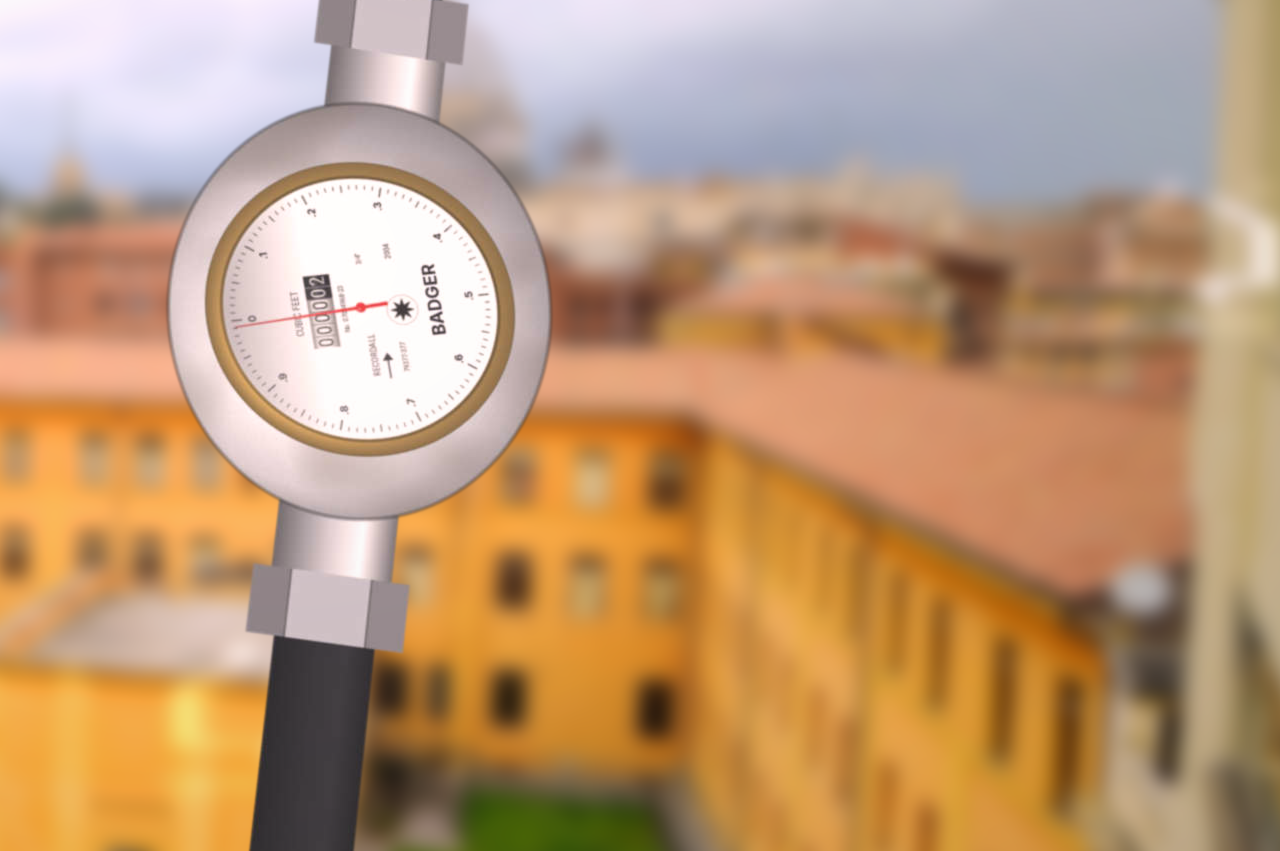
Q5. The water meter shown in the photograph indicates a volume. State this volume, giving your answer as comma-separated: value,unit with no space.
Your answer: 1.99,ft³
